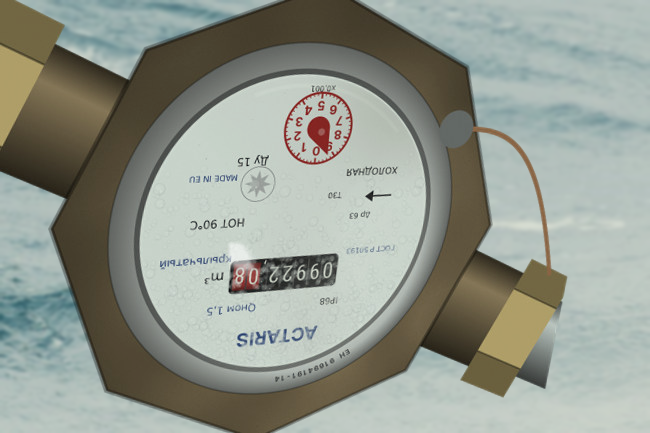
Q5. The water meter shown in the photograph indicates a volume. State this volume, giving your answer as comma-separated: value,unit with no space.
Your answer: 9922.079,m³
